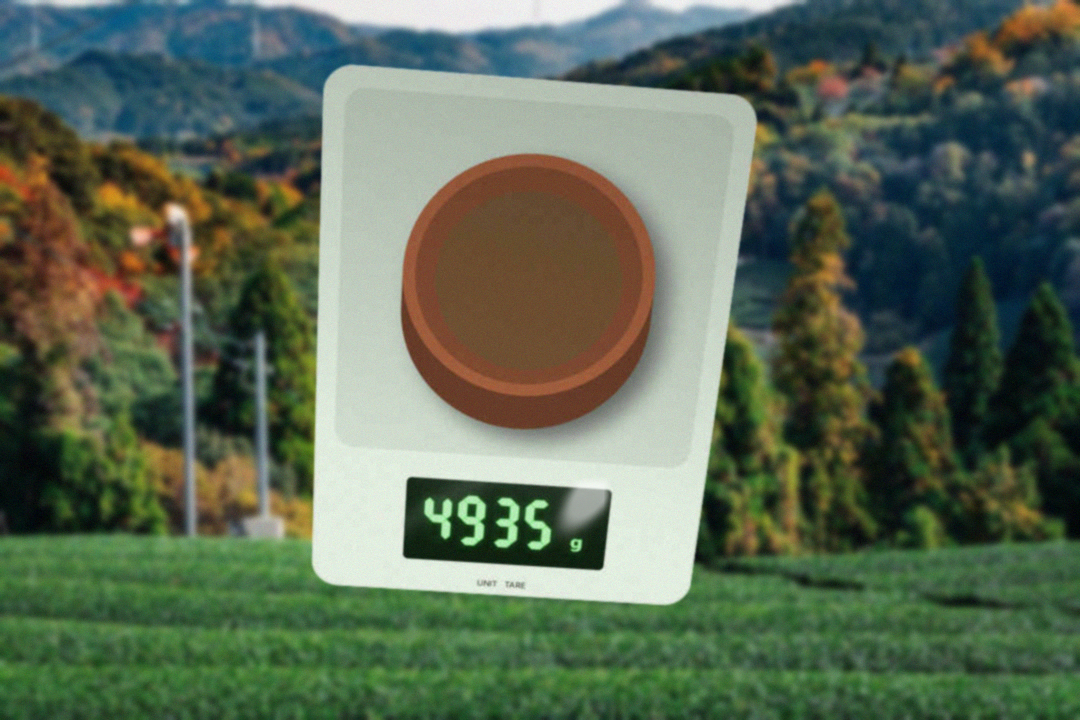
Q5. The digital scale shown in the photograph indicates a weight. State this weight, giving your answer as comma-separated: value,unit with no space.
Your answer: 4935,g
